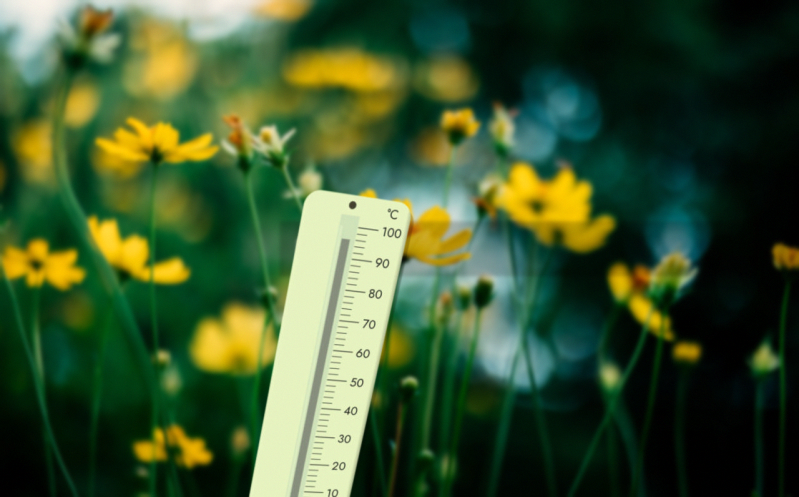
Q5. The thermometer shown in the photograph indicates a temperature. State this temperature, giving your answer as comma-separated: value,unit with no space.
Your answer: 96,°C
